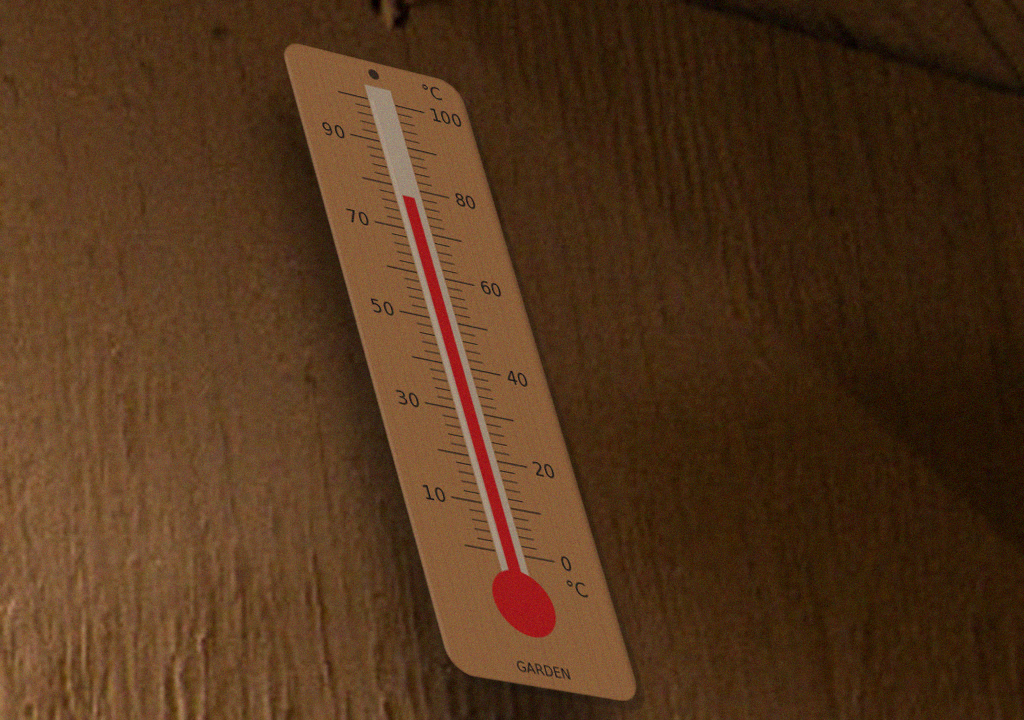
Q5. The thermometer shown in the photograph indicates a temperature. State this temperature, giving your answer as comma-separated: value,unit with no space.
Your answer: 78,°C
